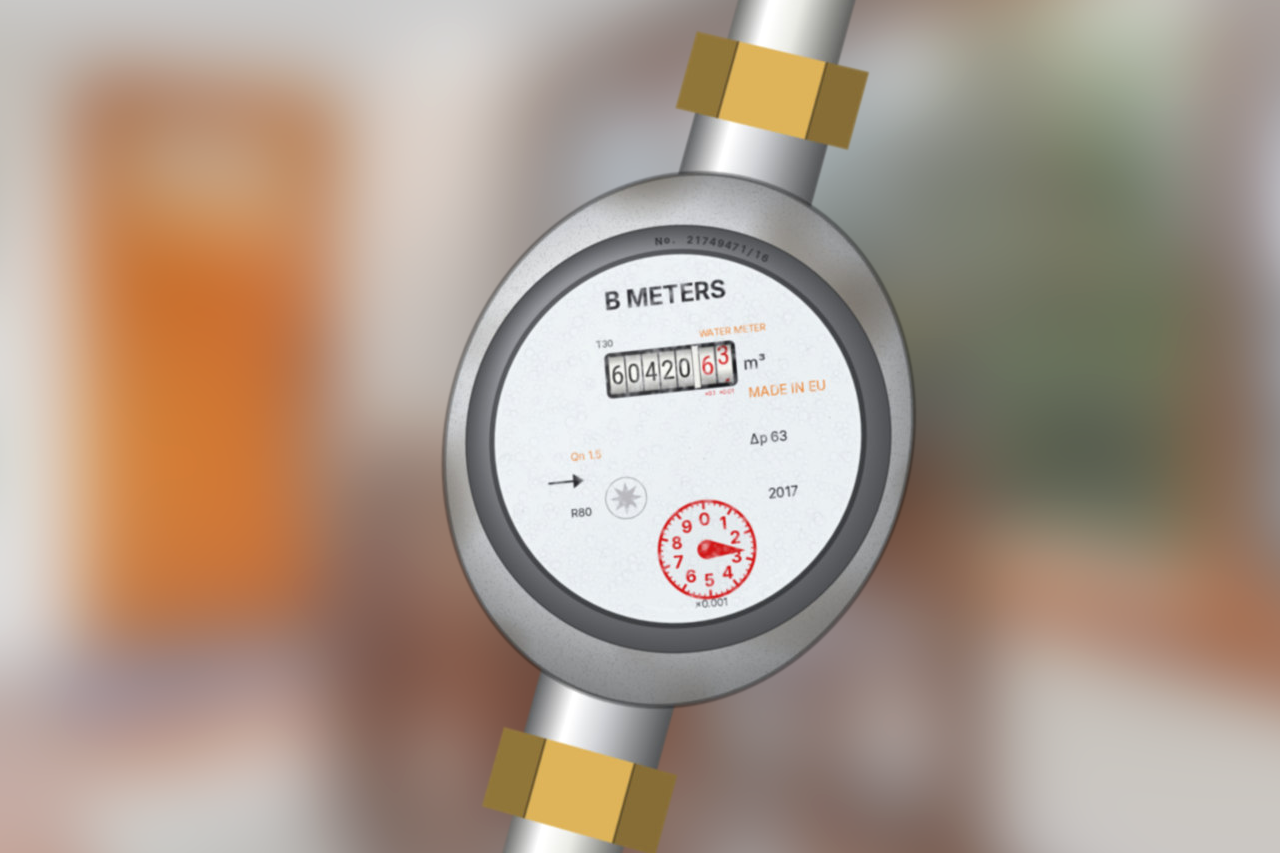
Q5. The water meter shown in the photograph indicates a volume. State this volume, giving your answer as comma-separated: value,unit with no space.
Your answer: 60420.632,m³
